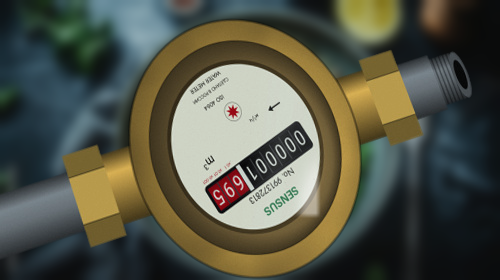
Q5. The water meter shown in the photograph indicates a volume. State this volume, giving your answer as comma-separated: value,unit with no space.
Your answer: 1.695,m³
